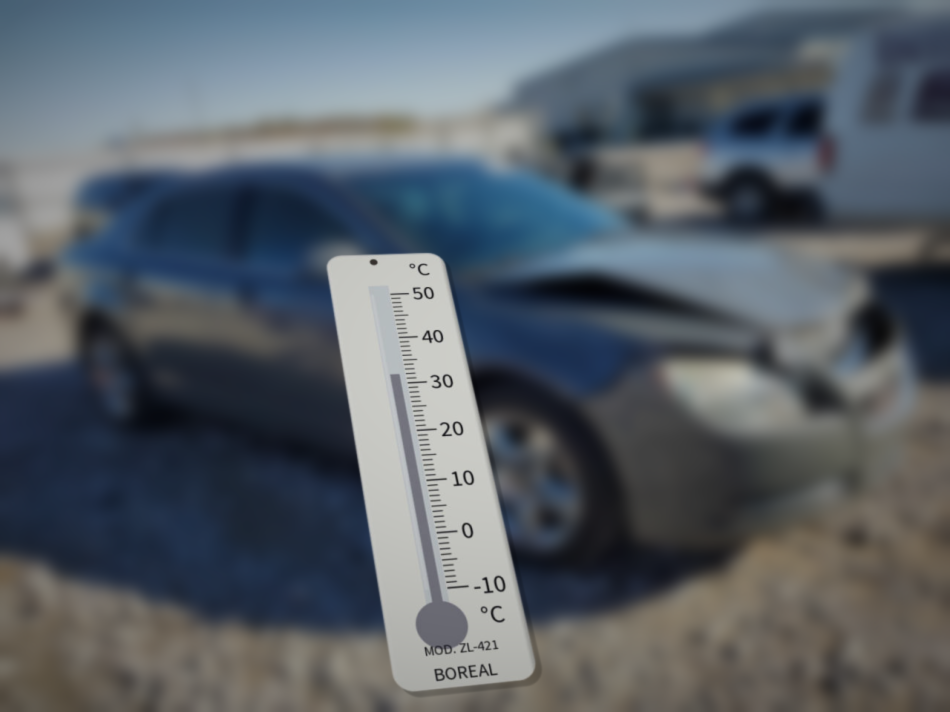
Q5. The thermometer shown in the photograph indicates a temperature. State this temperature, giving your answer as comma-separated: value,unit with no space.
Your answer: 32,°C
